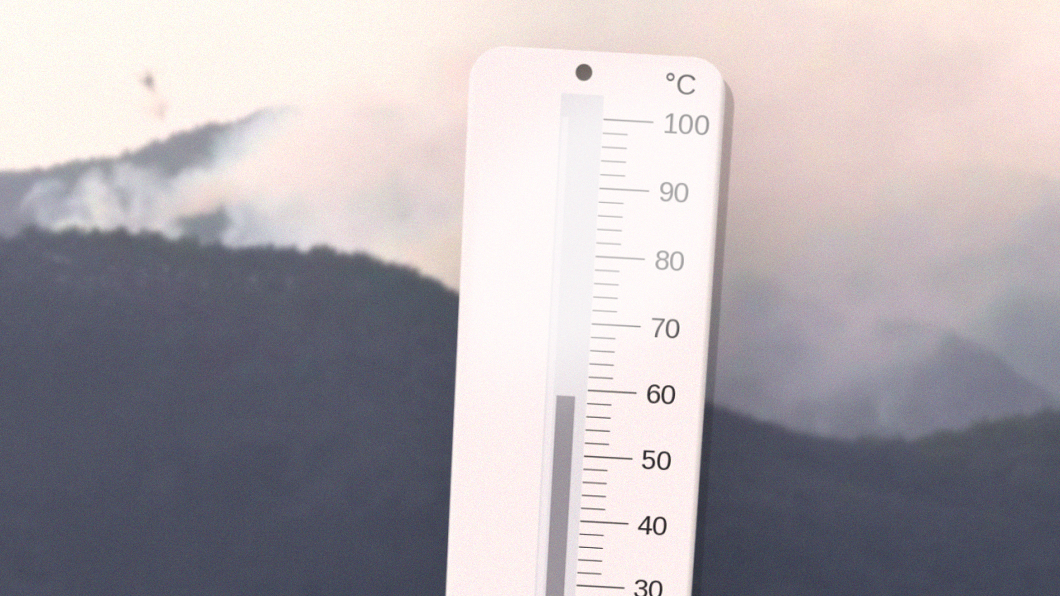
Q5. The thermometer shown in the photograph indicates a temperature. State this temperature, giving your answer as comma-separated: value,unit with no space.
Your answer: 59,°C
